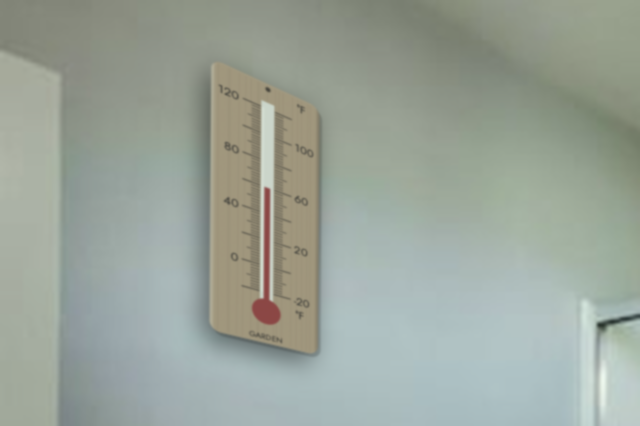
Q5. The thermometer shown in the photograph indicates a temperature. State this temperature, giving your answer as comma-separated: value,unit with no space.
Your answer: 60,°F
